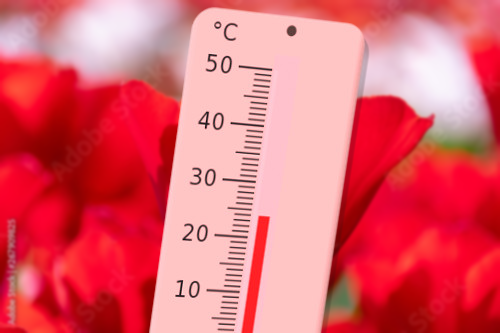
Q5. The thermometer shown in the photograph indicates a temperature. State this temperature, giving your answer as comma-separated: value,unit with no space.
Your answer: 24,°C
